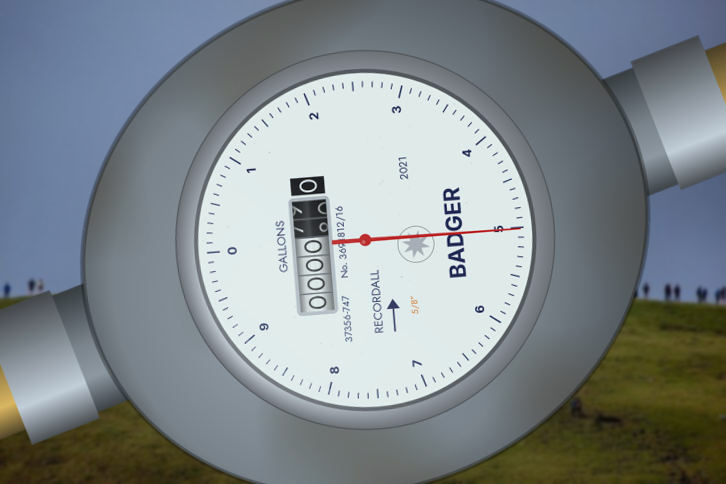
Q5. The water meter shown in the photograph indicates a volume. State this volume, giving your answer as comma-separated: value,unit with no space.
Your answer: 795.0,gal
